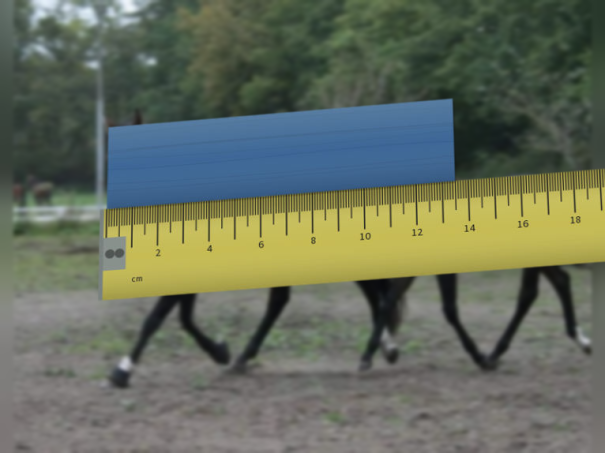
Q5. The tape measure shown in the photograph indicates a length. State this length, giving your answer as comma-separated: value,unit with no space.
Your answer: 13.5,cm
